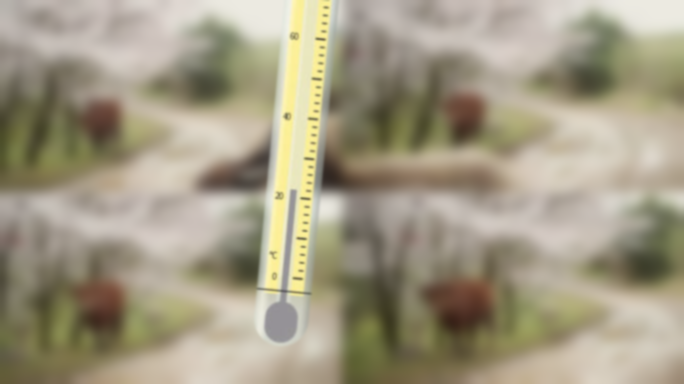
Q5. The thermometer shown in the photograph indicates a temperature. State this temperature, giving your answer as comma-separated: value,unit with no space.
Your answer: 22,°C
